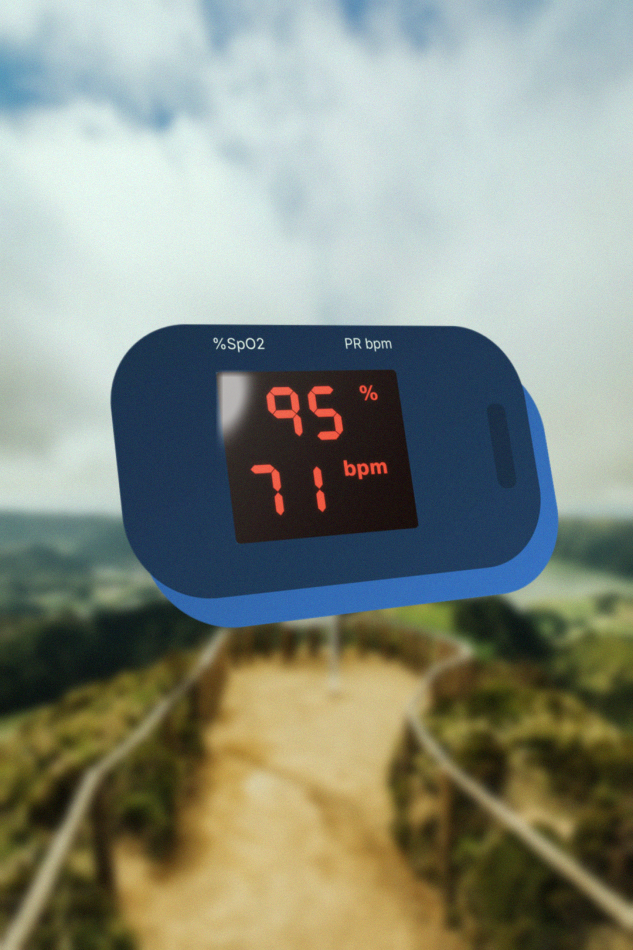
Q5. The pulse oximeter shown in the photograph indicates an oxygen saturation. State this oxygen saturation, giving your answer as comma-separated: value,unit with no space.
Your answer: 95,%
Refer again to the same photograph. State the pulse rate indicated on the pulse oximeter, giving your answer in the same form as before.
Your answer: 71,bpm
